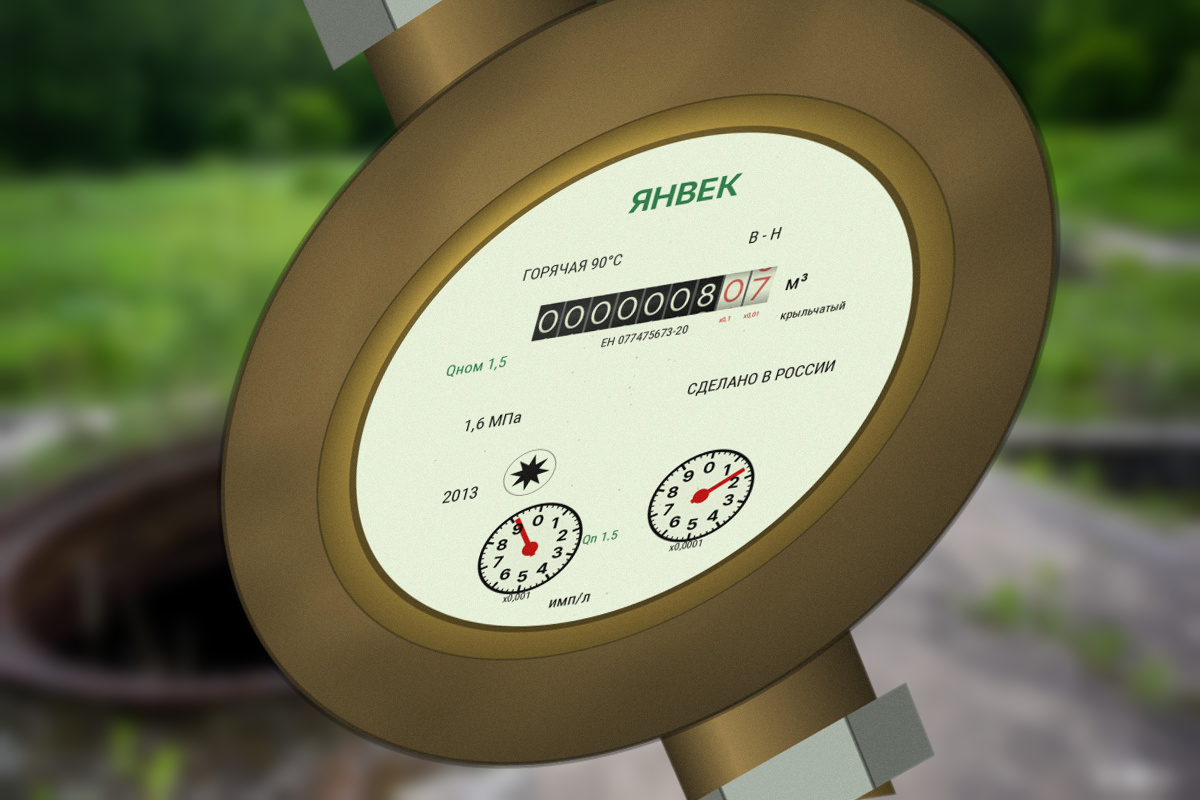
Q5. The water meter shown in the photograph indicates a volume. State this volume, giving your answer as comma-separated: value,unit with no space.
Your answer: 8.0691,m³
